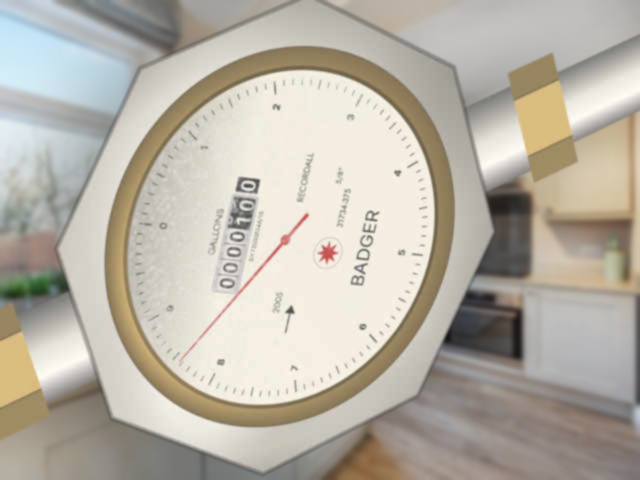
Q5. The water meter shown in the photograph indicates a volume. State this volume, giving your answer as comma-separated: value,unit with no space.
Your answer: 98.4,gal
